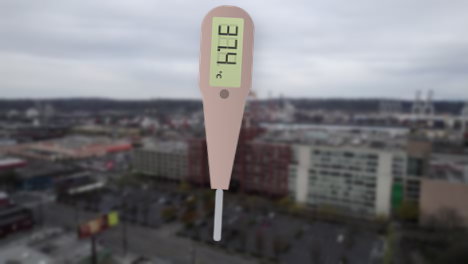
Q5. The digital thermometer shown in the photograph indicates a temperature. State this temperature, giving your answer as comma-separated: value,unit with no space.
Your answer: 37.4,°C
